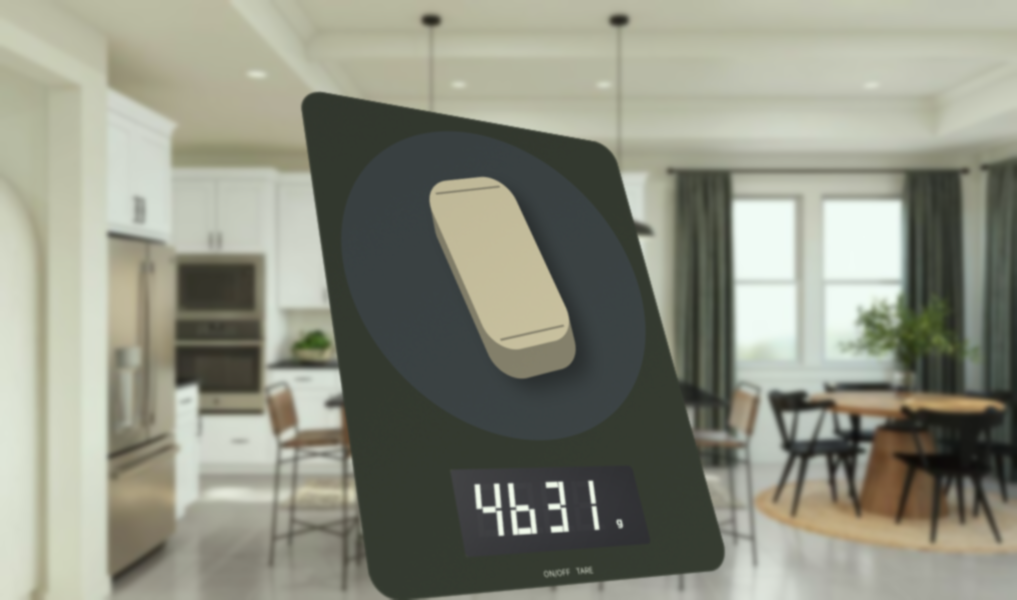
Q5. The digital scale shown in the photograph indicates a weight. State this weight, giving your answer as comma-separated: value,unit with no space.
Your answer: 4631,g
